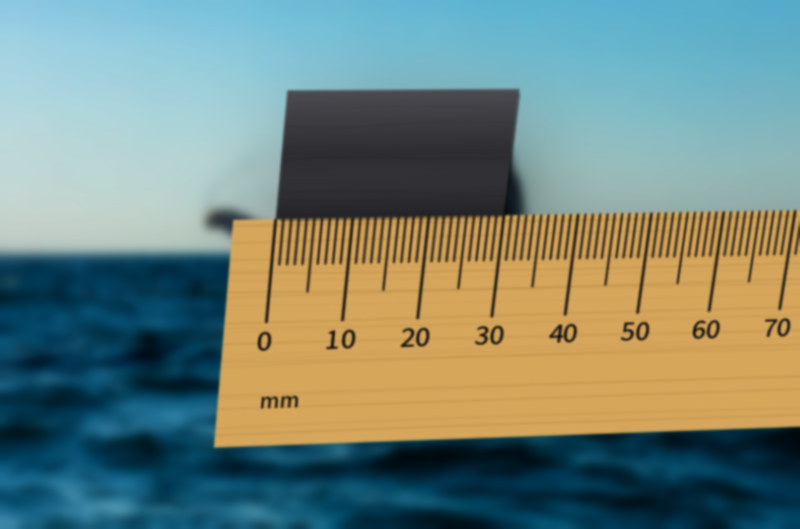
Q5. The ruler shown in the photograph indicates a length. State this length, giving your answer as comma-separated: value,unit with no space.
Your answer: 30,mm
